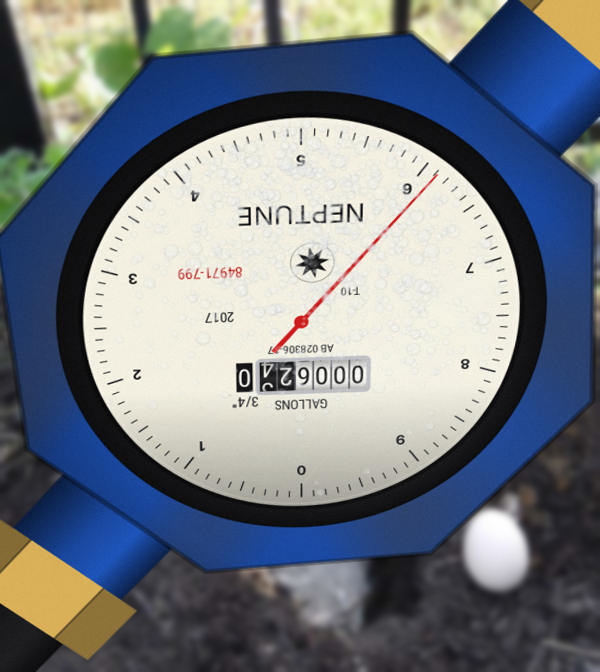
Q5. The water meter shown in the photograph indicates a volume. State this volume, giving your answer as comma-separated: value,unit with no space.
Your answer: 6236.1,gal
